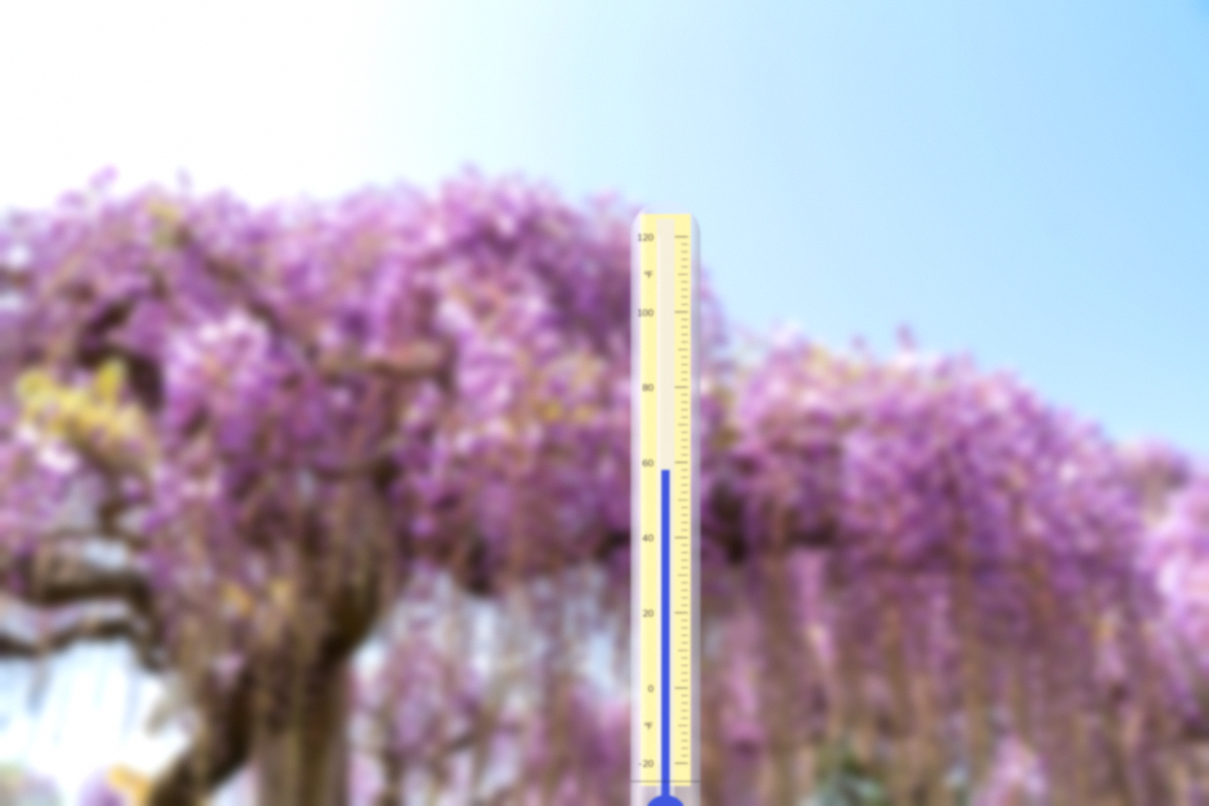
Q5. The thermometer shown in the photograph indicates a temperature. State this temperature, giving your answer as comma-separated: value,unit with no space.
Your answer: 58,°F
